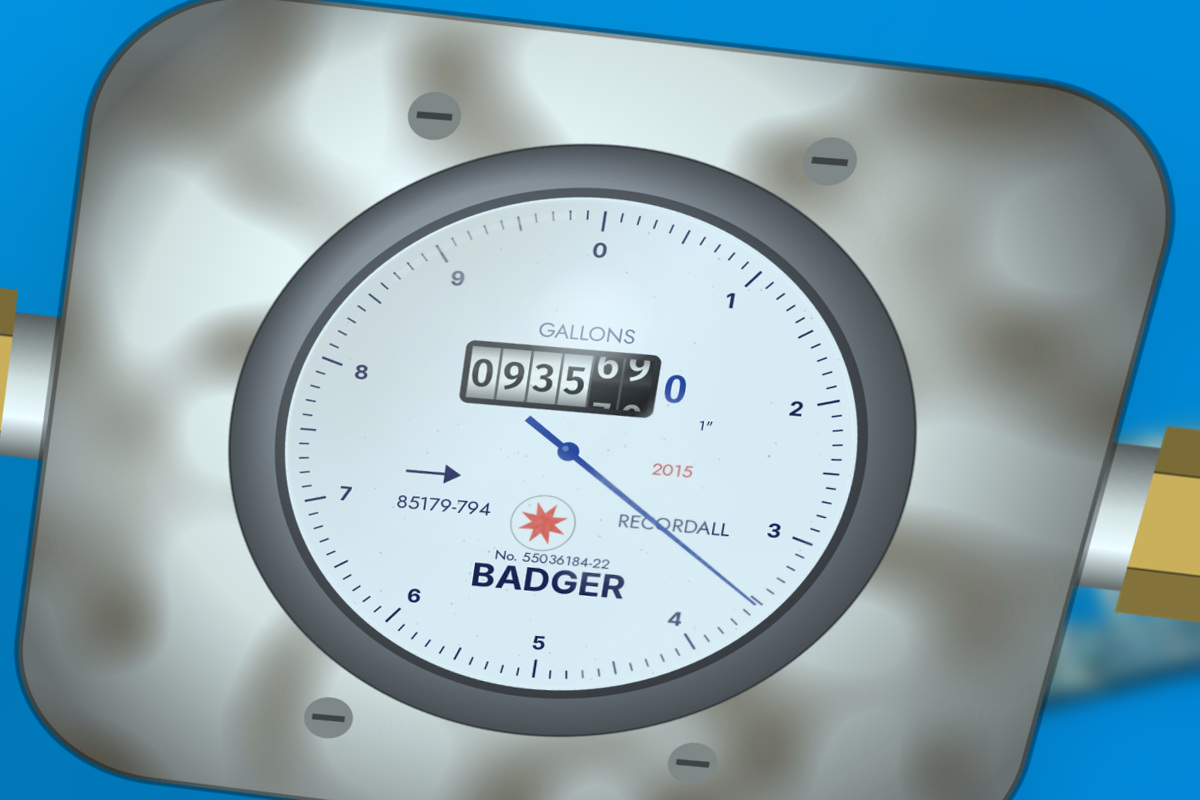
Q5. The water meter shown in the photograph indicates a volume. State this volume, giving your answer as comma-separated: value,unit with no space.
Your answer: 935693.5,gal
